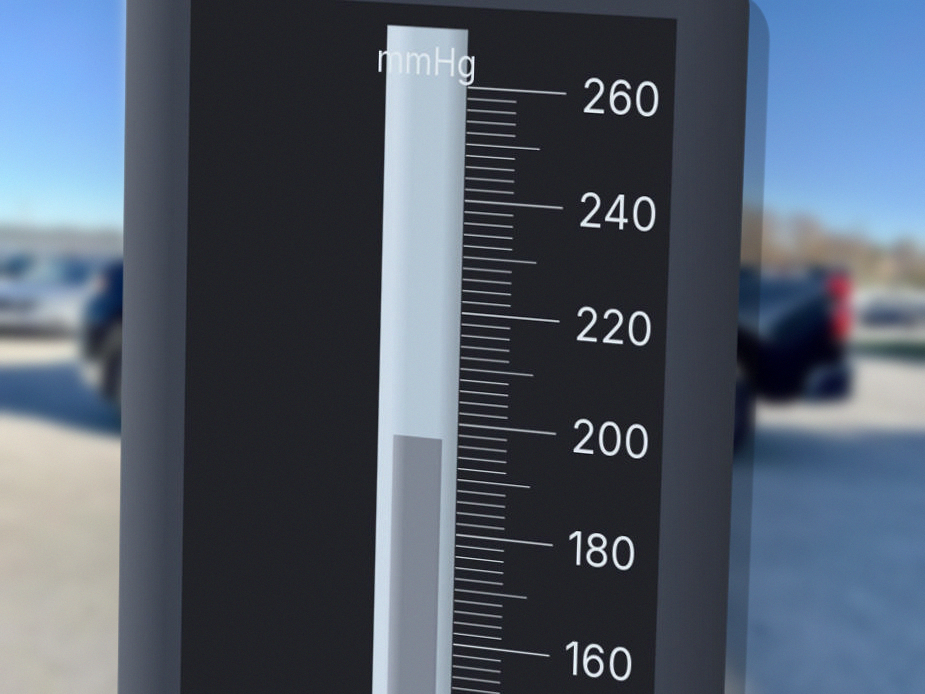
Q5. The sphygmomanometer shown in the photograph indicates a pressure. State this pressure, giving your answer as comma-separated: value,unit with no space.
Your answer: 197,mmHg
